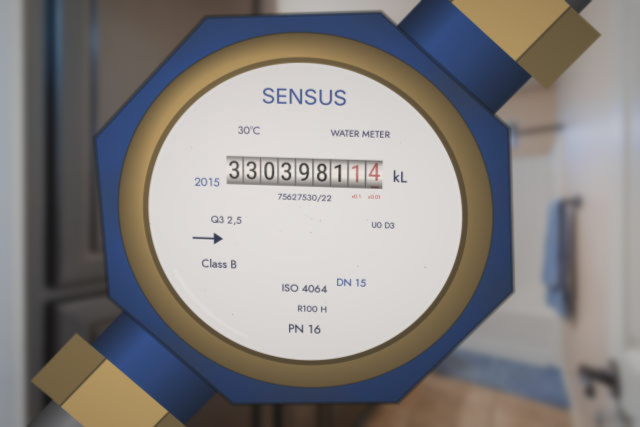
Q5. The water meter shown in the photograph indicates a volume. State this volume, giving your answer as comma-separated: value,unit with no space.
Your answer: 3303981.14,kL
